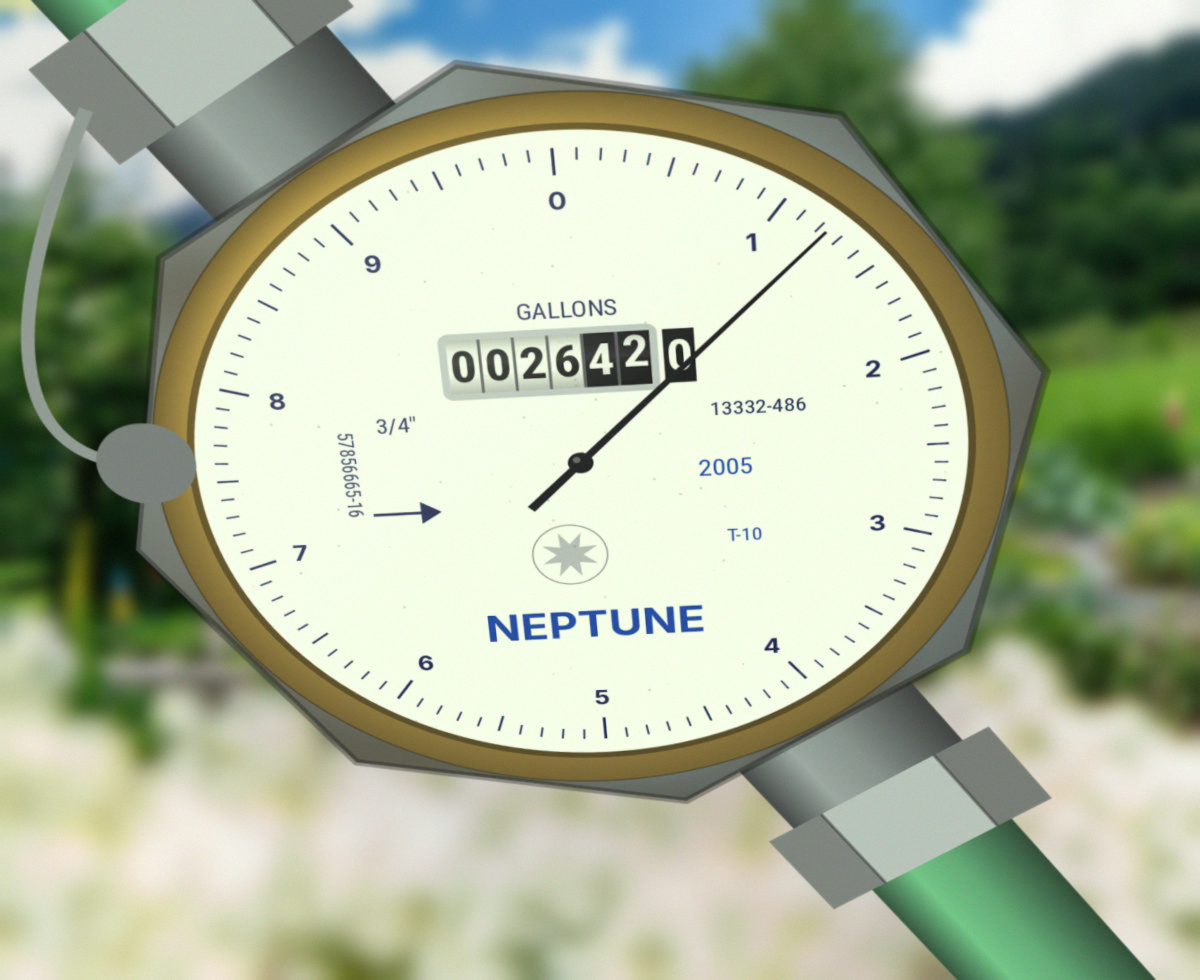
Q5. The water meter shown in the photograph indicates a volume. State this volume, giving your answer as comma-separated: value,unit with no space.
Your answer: 26421.2,gal
